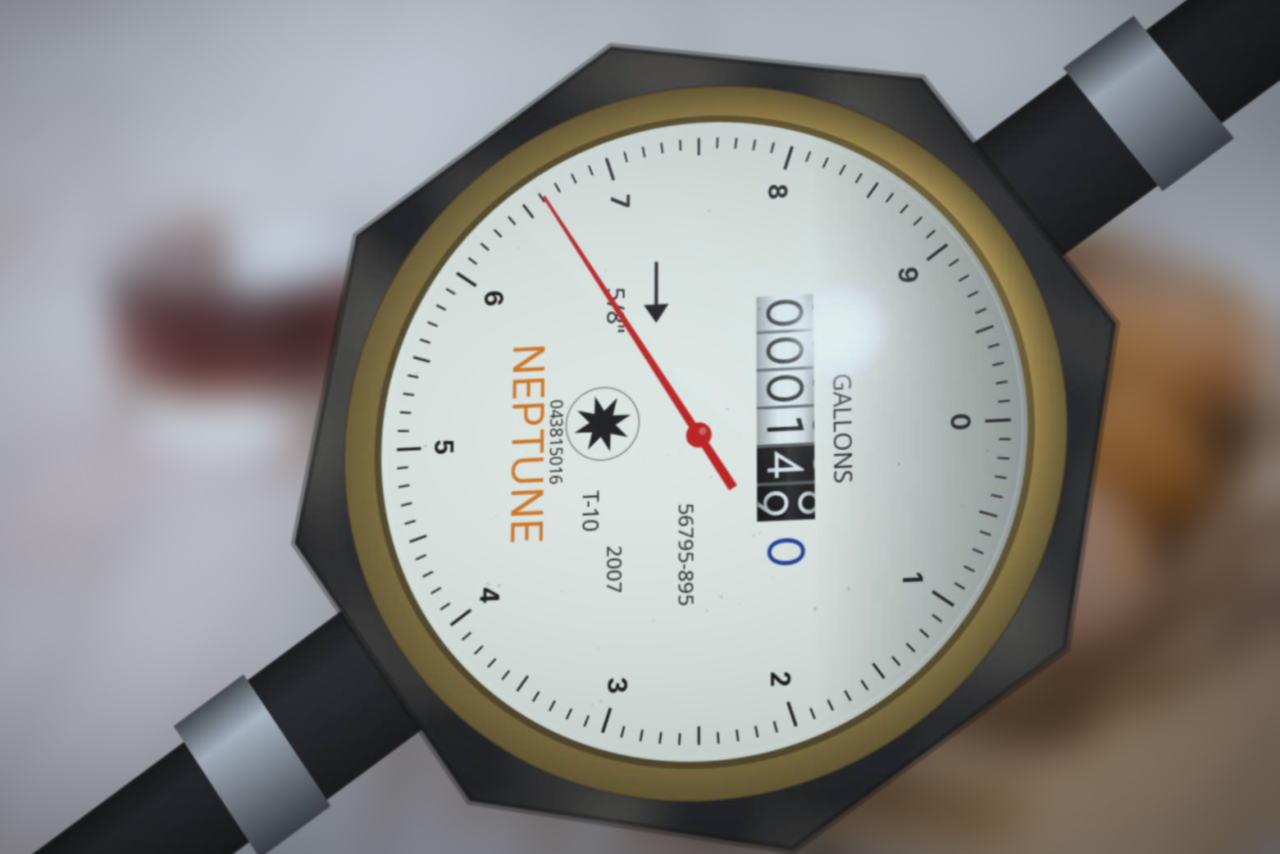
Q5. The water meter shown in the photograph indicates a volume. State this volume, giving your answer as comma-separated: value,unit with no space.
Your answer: 1486.6,gal
